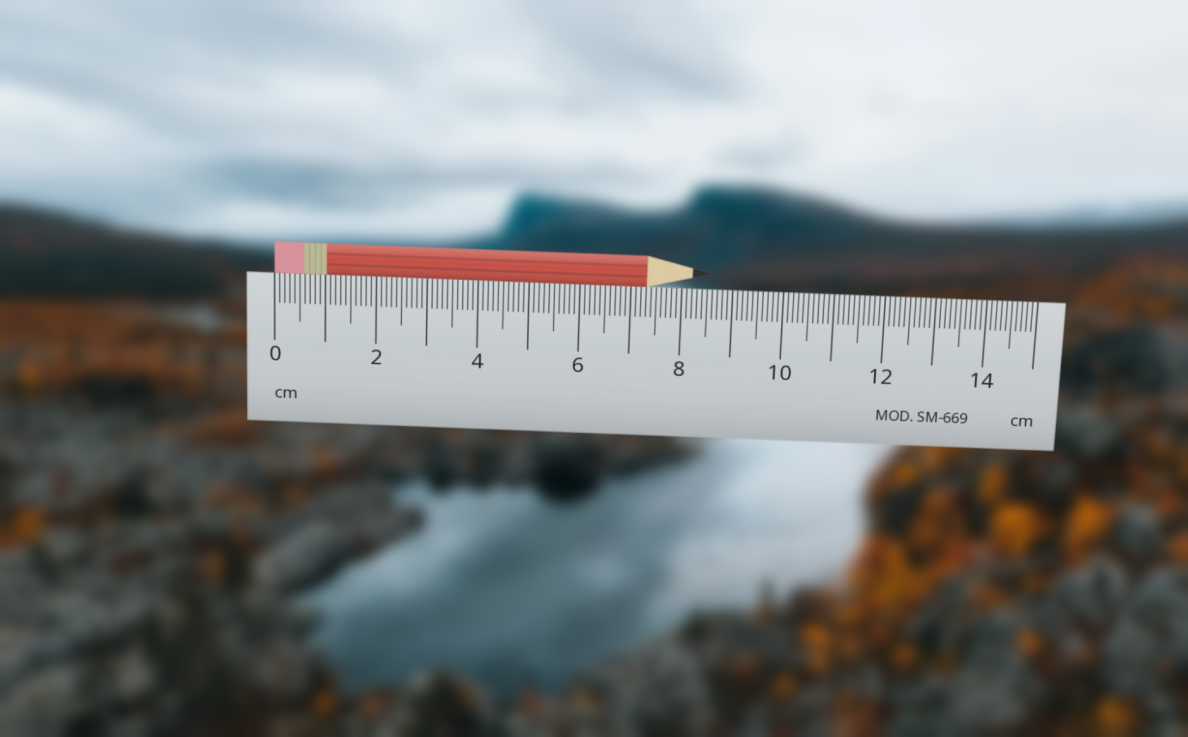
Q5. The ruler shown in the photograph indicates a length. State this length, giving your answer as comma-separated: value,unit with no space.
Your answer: 8.5,cm
